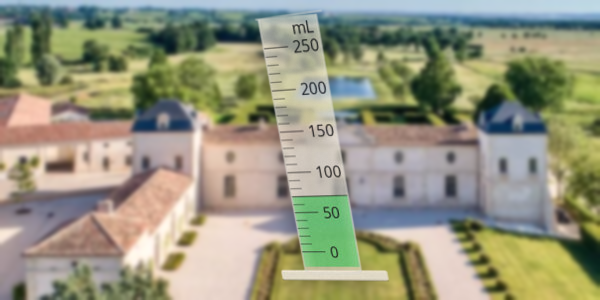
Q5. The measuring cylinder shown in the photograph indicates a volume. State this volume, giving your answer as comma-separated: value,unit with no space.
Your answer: 70,mL
